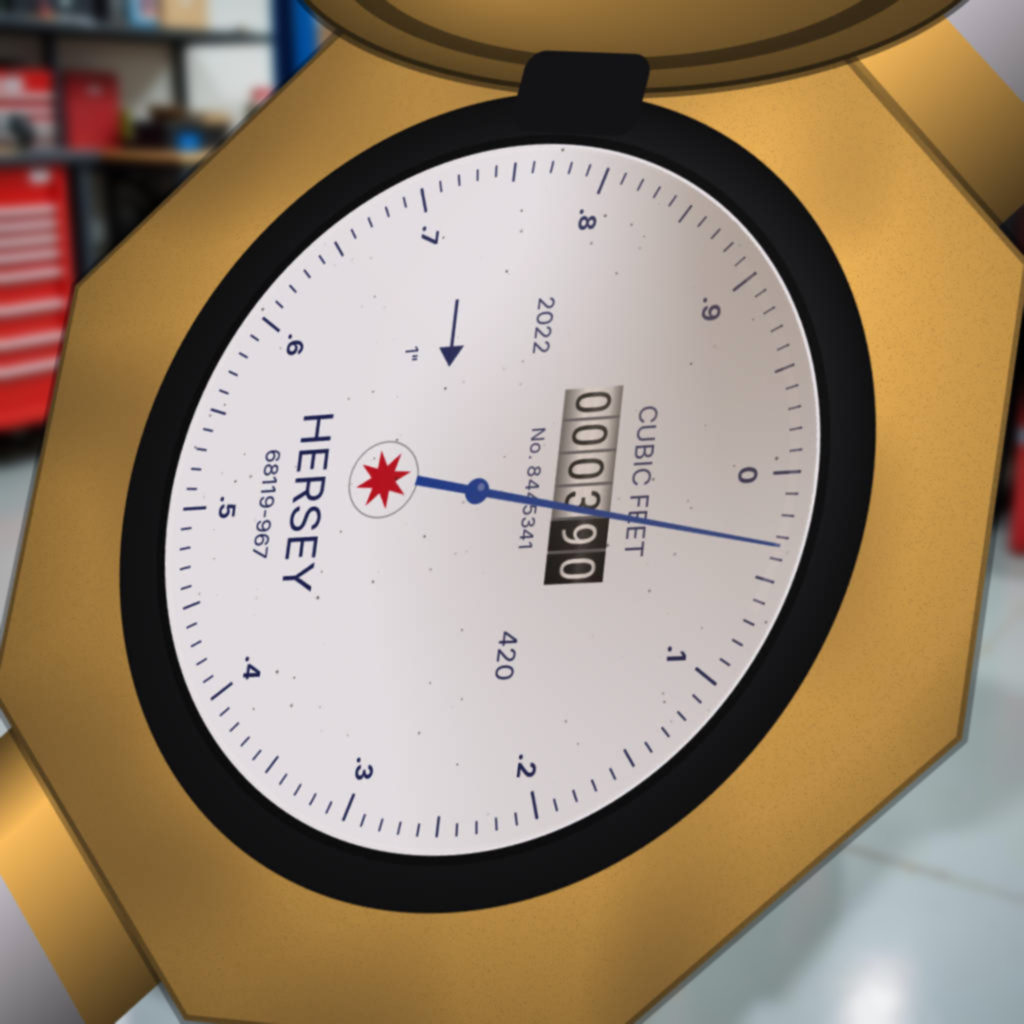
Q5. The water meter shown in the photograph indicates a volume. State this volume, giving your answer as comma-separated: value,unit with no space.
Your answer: 390.03,ft³
